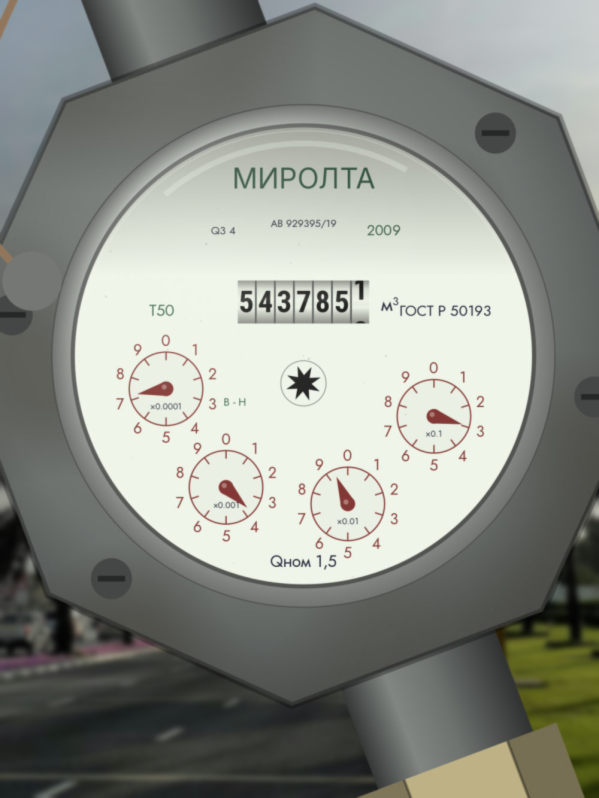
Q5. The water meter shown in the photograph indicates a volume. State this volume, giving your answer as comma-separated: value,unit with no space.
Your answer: 5437851.2937,m³
